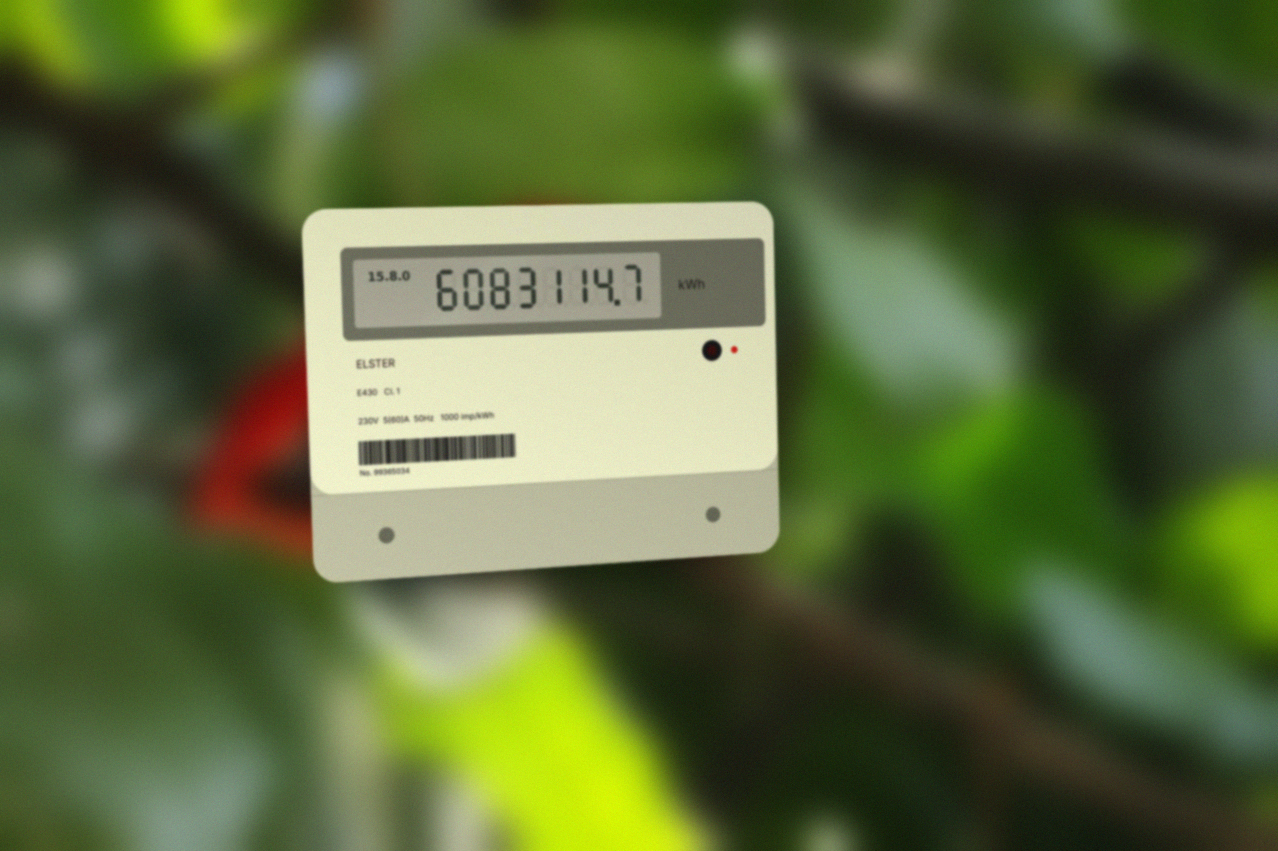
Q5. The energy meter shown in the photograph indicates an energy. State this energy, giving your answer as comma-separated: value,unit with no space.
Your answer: 6083114.7,kWh
